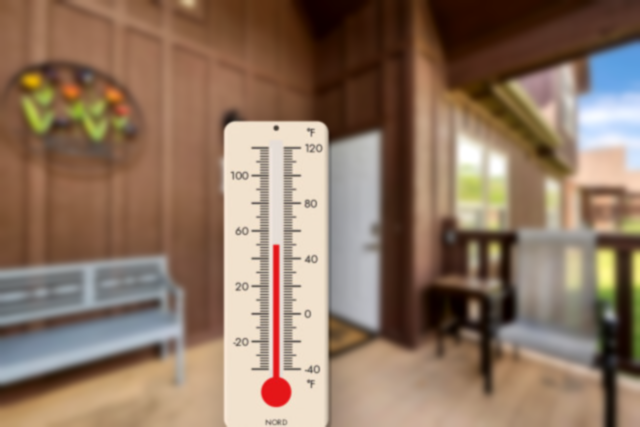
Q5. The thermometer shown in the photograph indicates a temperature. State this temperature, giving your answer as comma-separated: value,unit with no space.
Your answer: 50,°F
